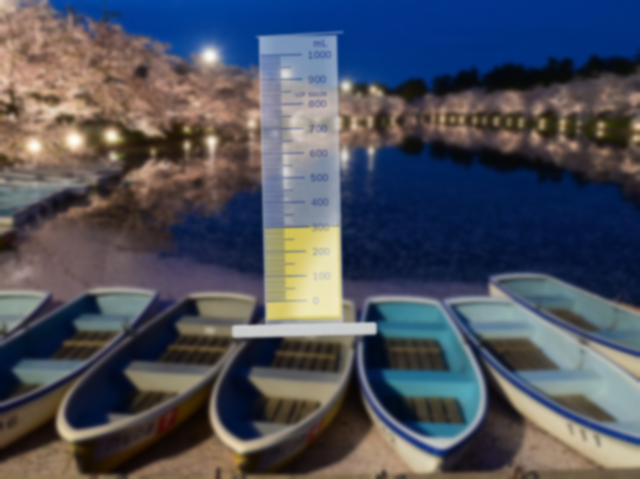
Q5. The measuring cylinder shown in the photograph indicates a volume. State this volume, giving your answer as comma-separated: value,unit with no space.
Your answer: 300,mL
